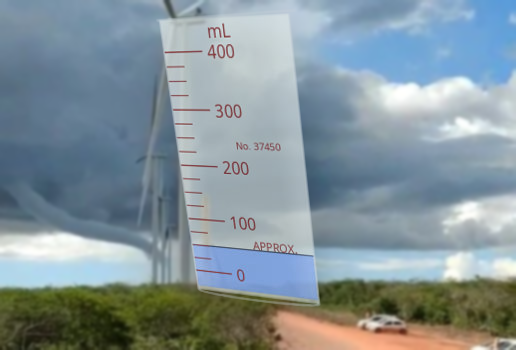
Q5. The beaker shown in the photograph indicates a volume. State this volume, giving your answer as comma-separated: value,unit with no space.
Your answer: 50,mL
